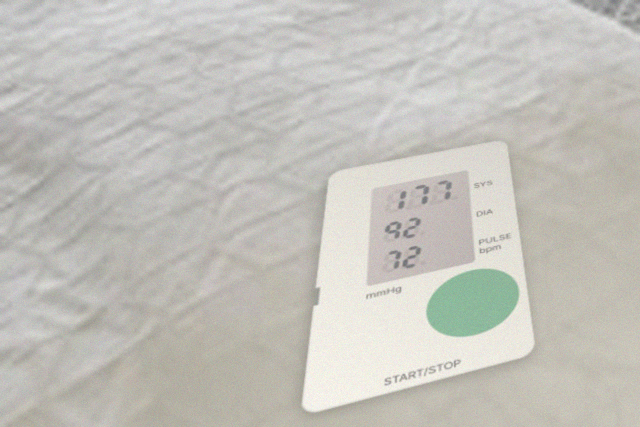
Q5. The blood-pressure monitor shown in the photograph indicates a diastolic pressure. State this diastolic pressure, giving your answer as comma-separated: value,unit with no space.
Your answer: 92,mmHg
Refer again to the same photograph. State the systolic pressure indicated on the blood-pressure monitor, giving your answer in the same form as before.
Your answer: 177,mmHg
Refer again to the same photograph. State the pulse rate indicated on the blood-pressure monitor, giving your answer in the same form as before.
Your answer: 72,bpm
